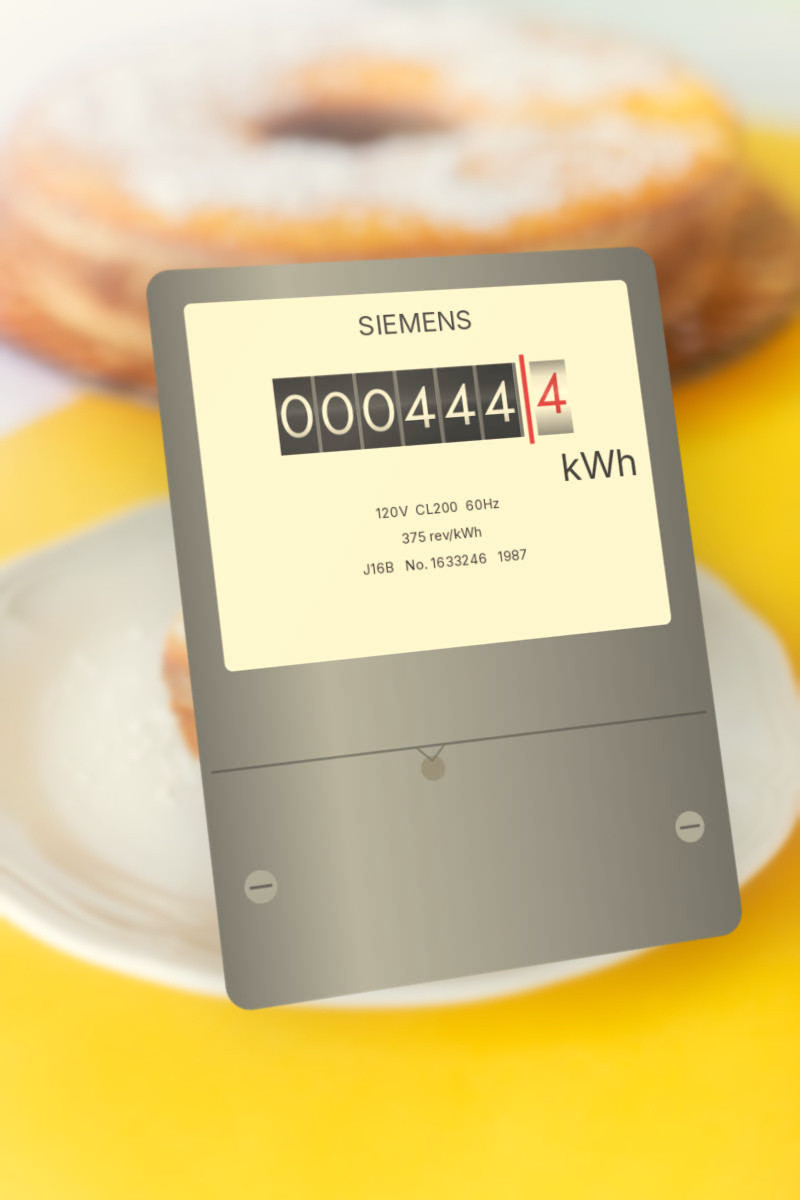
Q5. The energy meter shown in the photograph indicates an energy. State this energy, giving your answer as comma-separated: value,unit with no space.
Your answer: 444.4,kWh
